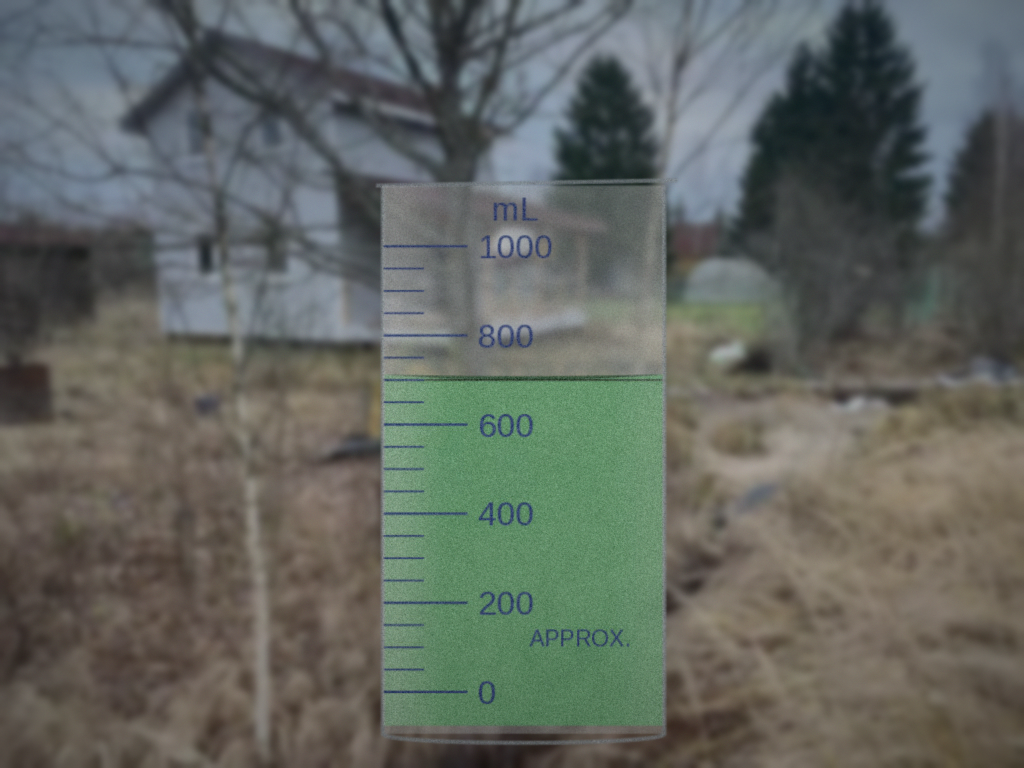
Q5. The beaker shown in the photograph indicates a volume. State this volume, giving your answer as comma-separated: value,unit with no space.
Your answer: 700,mL
